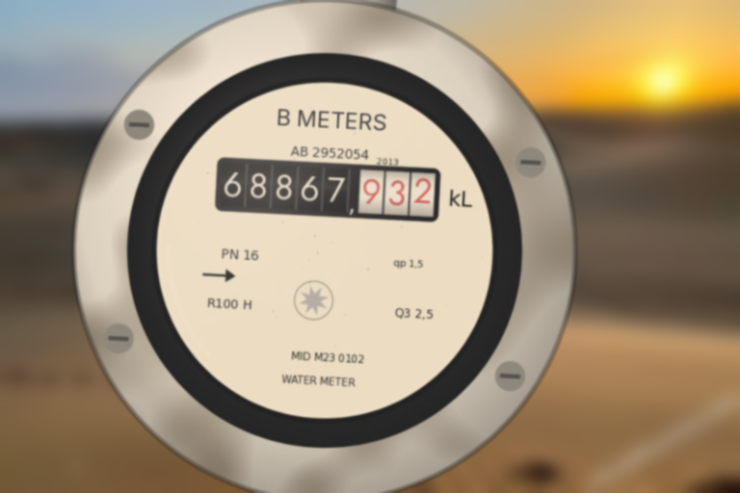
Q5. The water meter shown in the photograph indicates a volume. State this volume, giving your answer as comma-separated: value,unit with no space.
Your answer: 68867.932,kL
